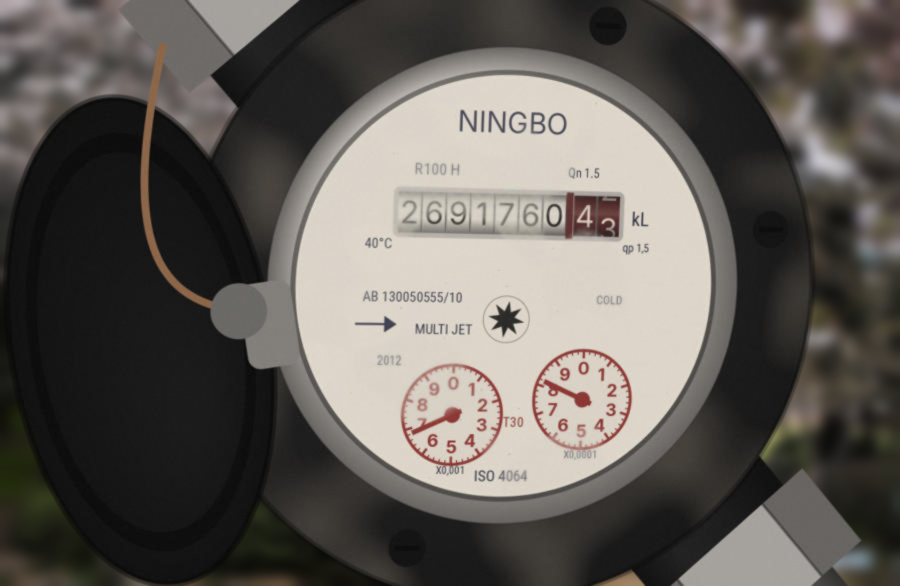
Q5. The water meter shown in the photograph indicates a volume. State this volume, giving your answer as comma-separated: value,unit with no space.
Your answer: 2691760.4268,kL
